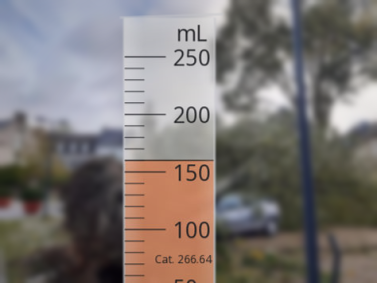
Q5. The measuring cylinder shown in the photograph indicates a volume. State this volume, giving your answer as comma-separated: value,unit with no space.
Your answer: 160,mL
